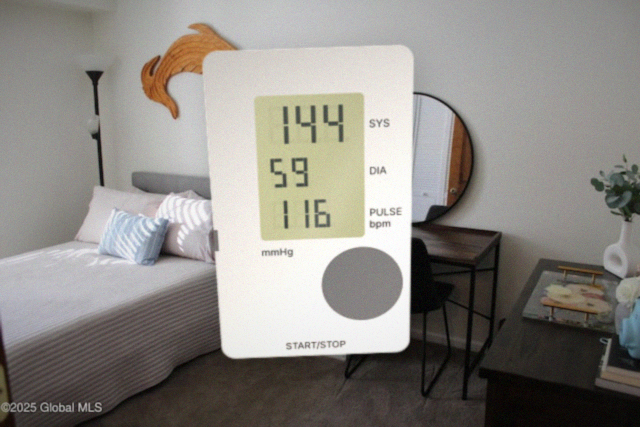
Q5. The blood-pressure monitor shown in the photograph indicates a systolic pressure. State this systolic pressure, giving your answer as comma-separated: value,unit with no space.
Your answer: 144,mmHg
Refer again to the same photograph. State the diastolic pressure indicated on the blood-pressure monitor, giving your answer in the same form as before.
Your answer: 59,mmHg
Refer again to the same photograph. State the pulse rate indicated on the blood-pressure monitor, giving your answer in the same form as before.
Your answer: 116,bpm
